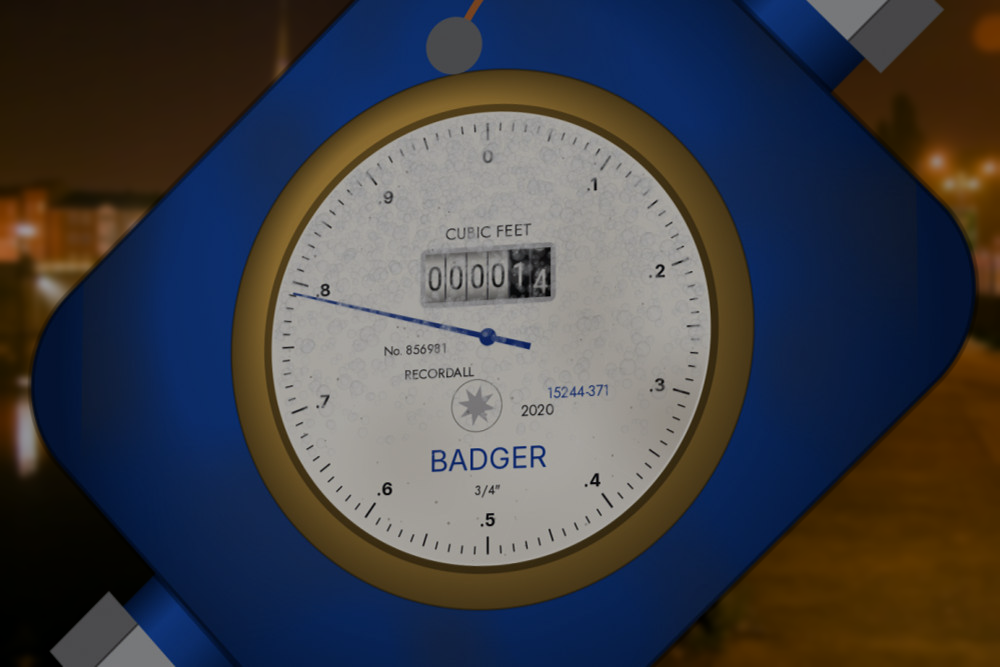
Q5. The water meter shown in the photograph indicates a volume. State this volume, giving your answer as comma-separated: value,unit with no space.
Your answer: 13.79,ft³
